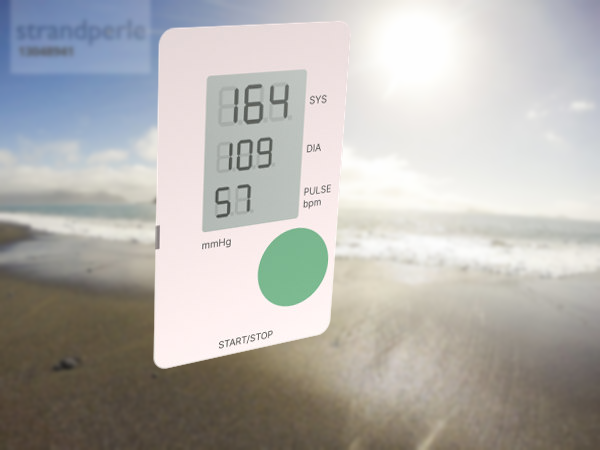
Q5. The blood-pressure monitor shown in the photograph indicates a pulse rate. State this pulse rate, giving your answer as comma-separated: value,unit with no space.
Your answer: 57,bpm
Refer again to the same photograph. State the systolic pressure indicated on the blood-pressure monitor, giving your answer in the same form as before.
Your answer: 164,mmHg
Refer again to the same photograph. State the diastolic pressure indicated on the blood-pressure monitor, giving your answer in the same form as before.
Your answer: 109,mmHg
